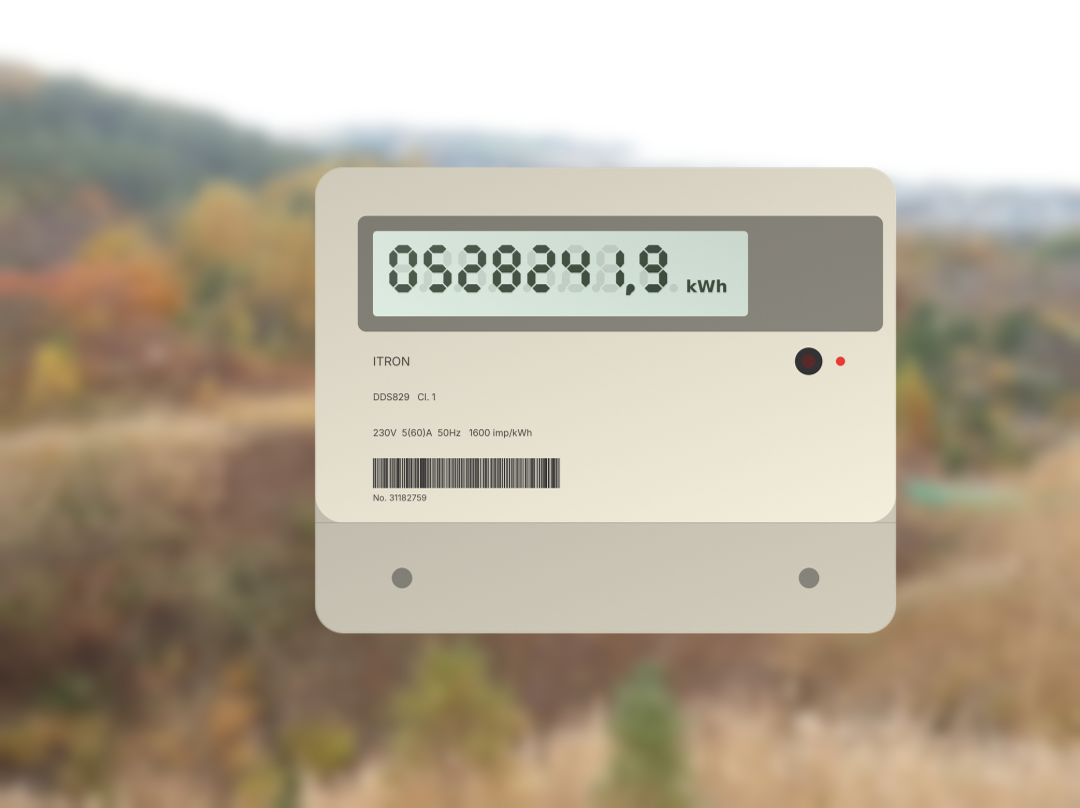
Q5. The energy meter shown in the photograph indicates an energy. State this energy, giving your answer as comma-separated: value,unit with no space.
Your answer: 528241.9,kWh
